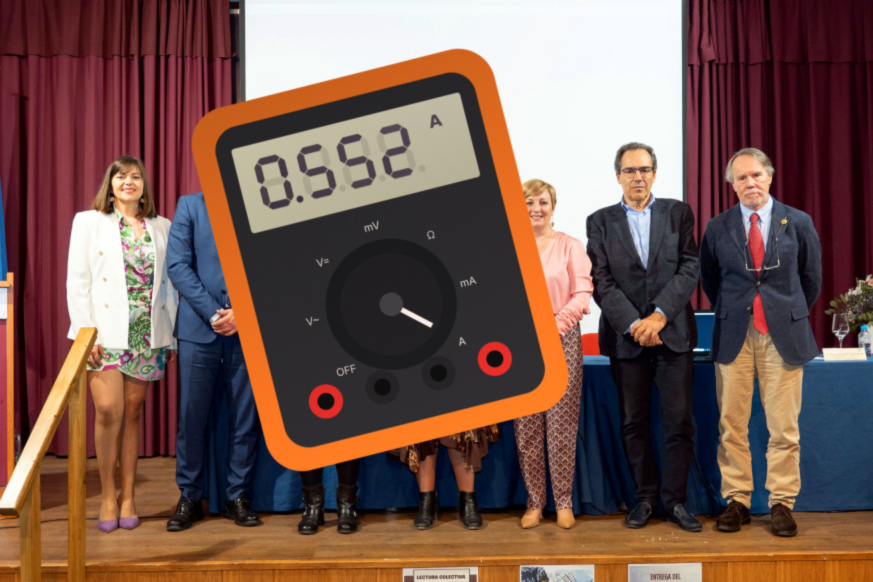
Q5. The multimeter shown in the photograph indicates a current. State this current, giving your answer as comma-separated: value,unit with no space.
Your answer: 0.552,A
